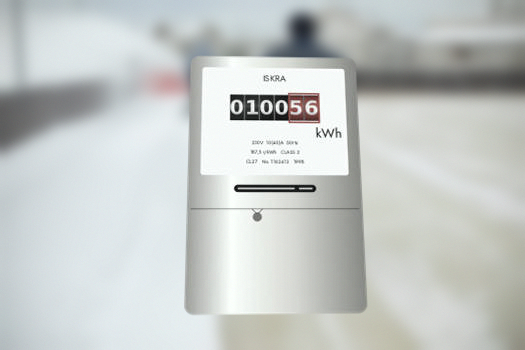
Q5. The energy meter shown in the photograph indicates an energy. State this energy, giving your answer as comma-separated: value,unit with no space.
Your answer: 100.56,kWh
